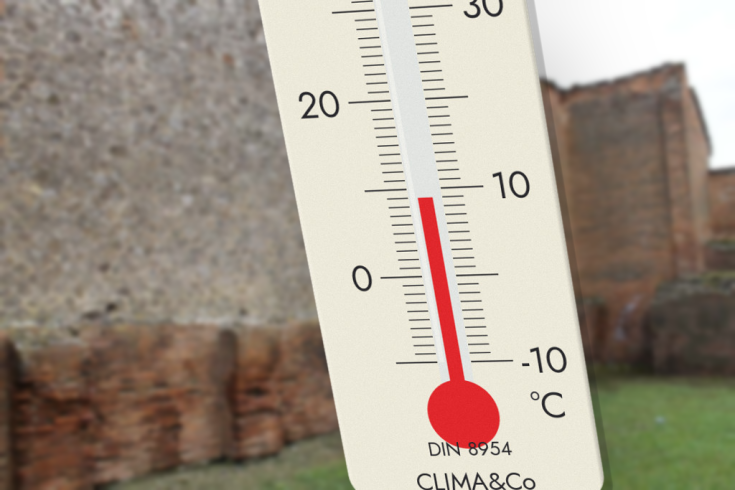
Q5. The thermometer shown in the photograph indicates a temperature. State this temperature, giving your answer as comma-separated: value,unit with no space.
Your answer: 9,°C
